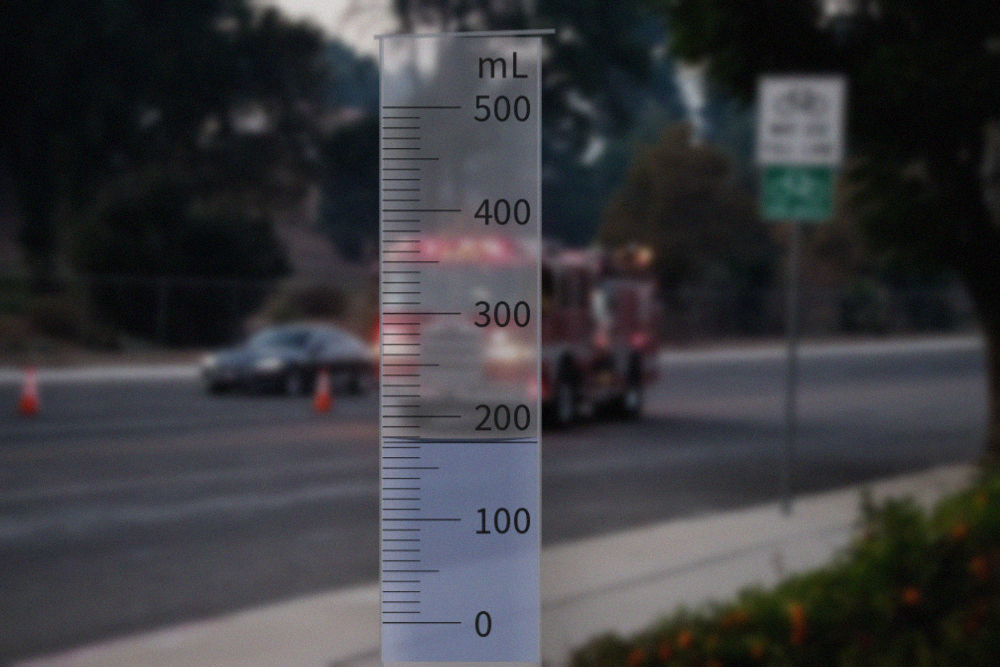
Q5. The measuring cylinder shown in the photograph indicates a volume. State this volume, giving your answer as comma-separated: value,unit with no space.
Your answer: 175,mL
